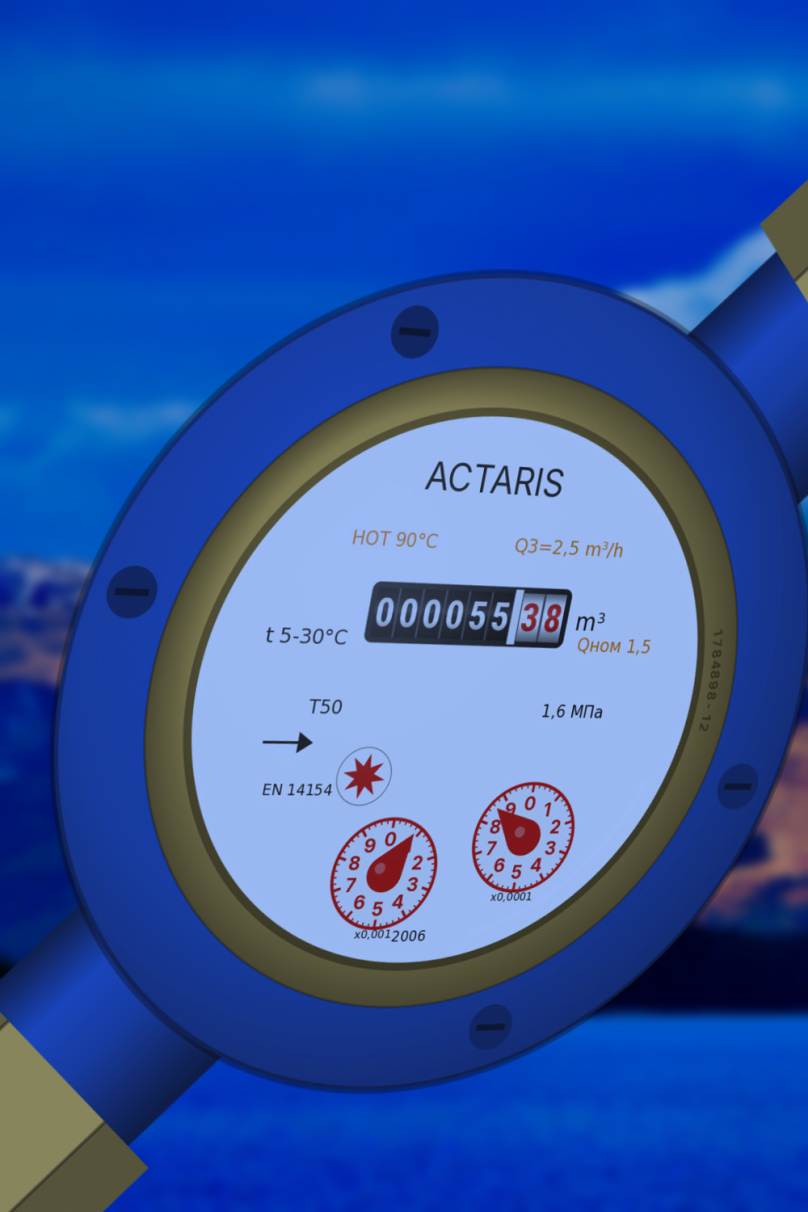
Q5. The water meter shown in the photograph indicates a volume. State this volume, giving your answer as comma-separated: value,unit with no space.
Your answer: 55.3808,m³
